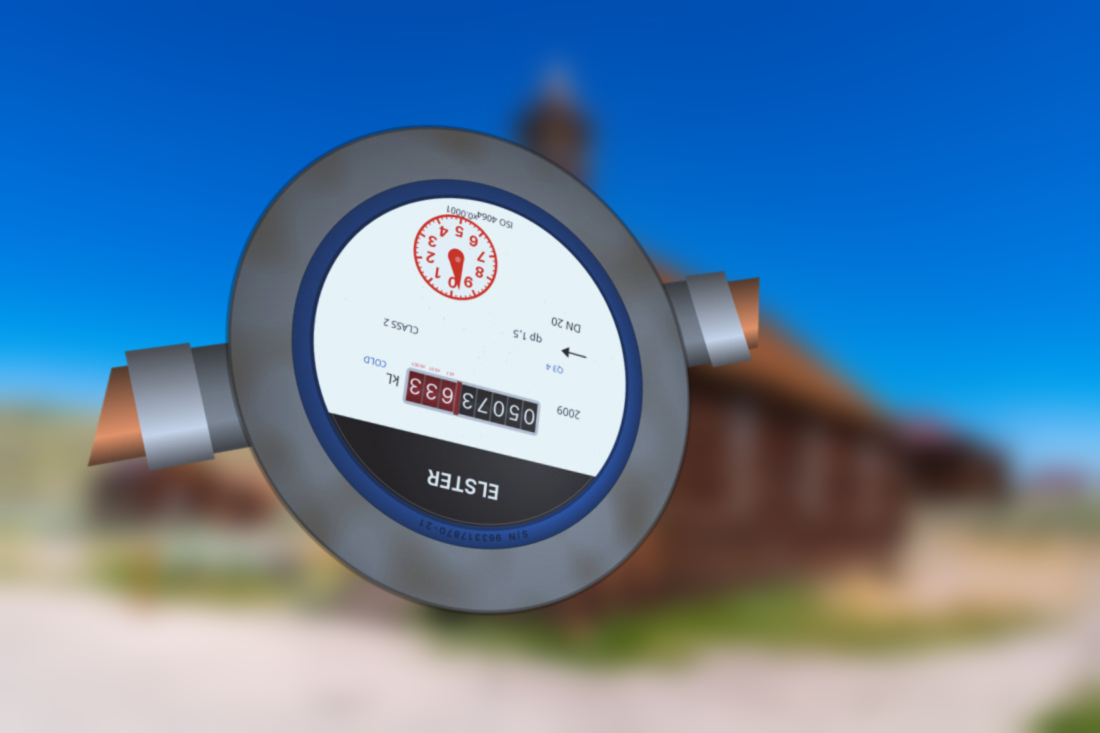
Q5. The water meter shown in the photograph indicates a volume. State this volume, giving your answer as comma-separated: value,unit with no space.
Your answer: 5073.6329,kL
